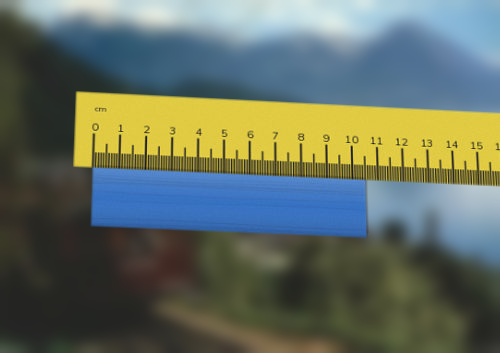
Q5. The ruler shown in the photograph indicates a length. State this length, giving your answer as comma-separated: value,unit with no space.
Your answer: 10.5,cm
